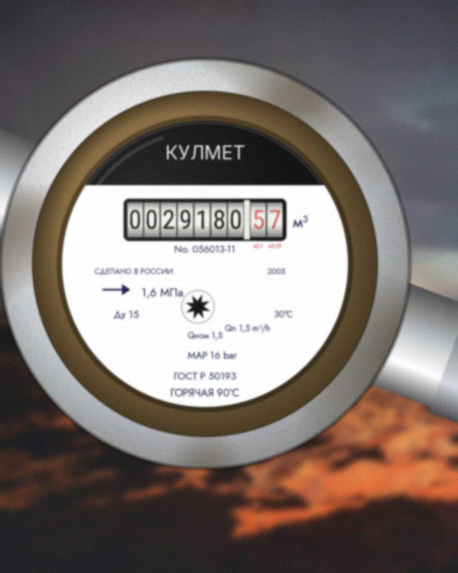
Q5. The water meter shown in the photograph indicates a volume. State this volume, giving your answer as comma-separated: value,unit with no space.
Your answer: 29180.57,m³
